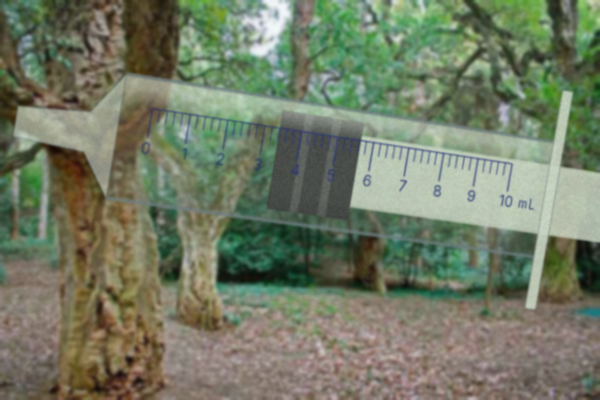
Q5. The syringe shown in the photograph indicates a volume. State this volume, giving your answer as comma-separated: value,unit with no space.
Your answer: 3.4,mL
